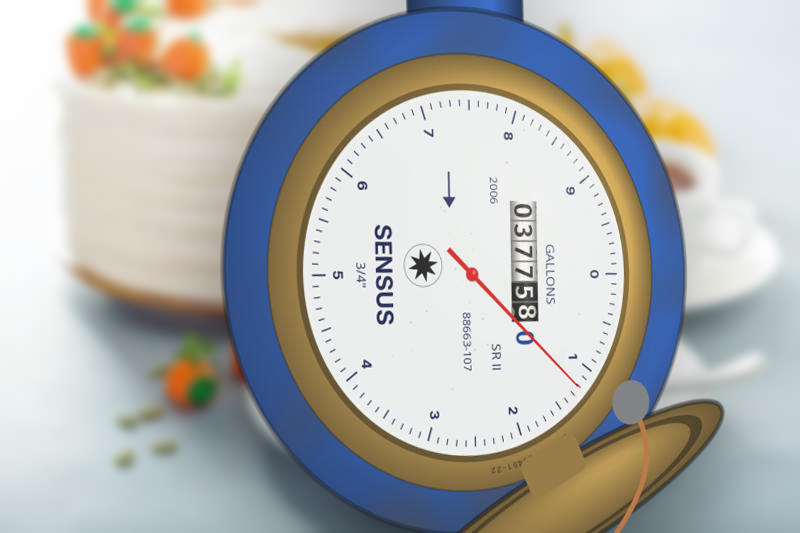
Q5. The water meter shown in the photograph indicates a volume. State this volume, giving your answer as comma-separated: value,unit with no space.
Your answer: 377581.2,gal
